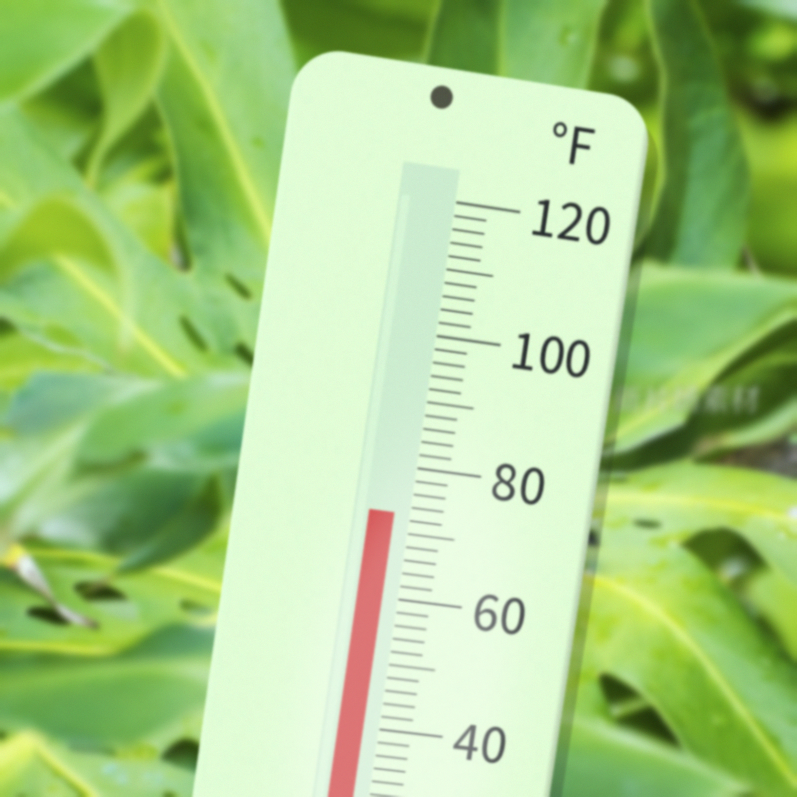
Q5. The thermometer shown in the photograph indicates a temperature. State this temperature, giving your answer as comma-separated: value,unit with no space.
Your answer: 73,°F
